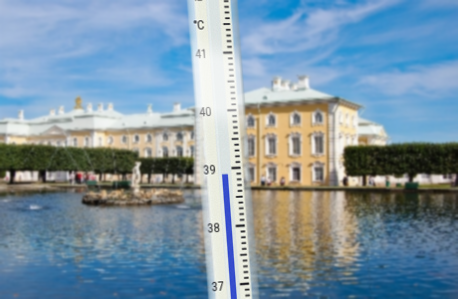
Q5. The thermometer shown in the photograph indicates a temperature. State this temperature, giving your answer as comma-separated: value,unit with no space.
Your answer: 38.9,°C
